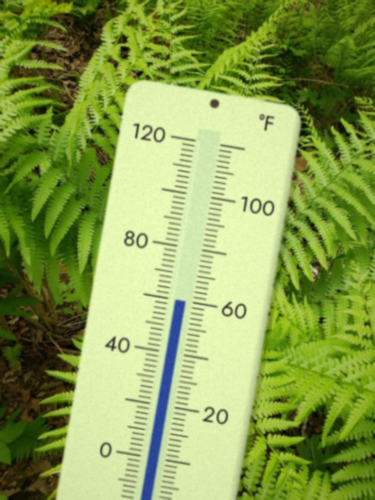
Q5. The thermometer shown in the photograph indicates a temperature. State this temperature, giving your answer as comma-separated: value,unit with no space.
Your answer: 60,°F
